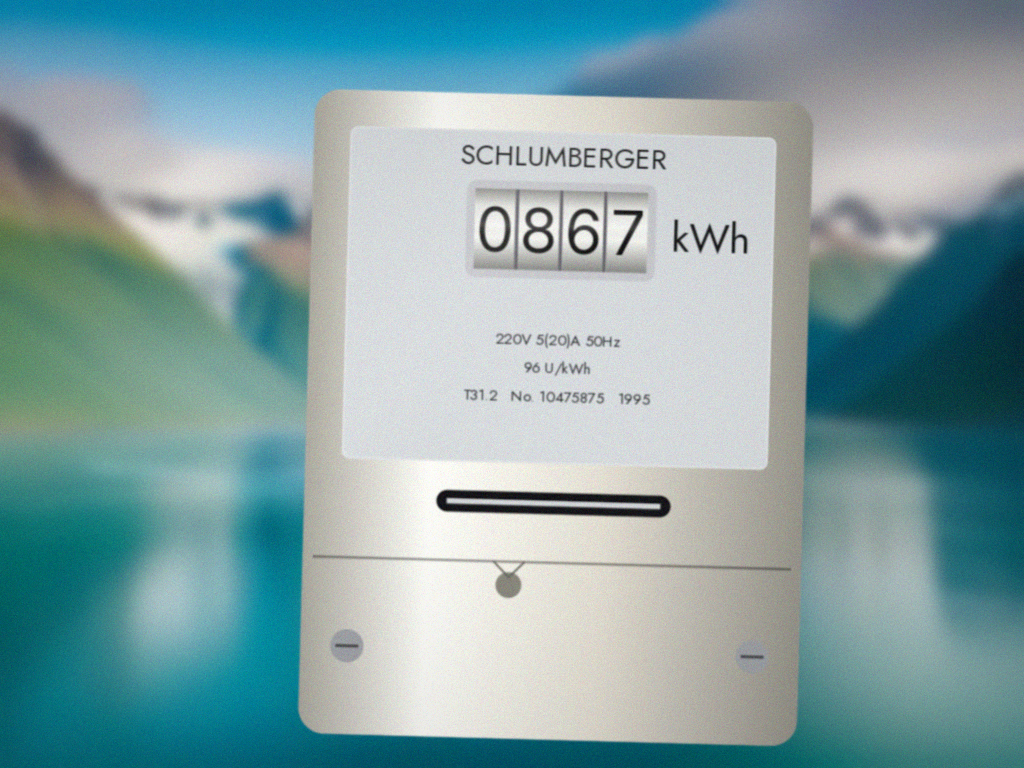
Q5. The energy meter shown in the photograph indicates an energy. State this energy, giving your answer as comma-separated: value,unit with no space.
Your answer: 867,kWh
